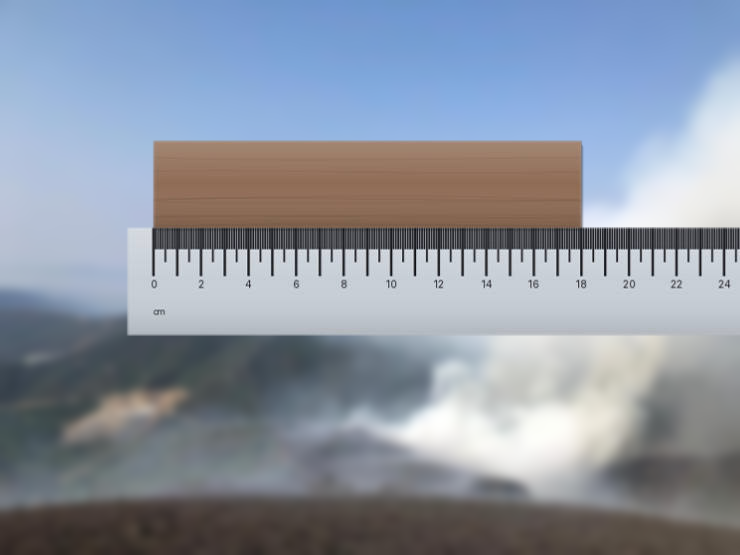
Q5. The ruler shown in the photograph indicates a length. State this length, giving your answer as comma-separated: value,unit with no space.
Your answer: 18,cm
